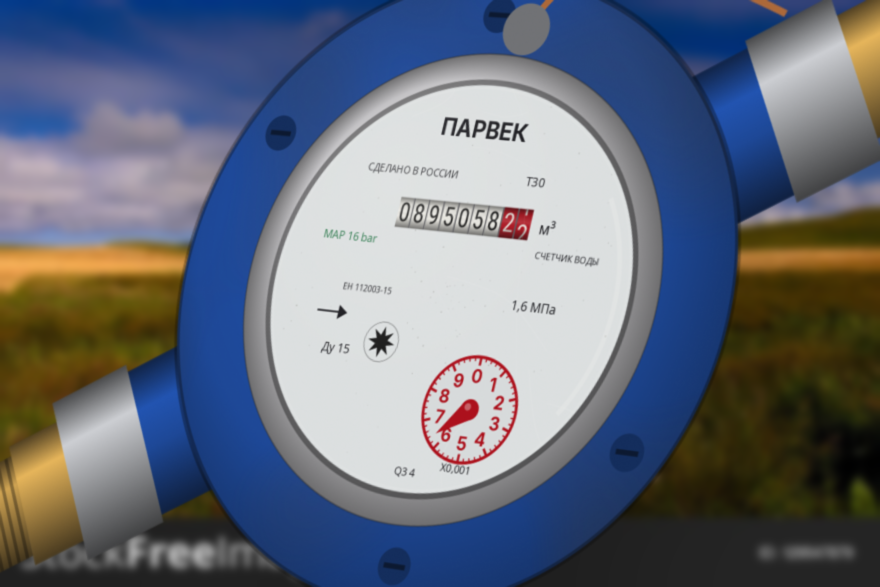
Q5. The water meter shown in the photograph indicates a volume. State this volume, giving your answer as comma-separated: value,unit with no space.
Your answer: 895058.216,m³
